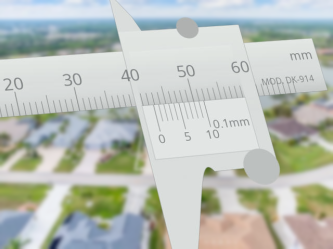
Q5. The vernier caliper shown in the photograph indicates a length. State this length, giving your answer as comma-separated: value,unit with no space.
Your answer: 42.8,mm
